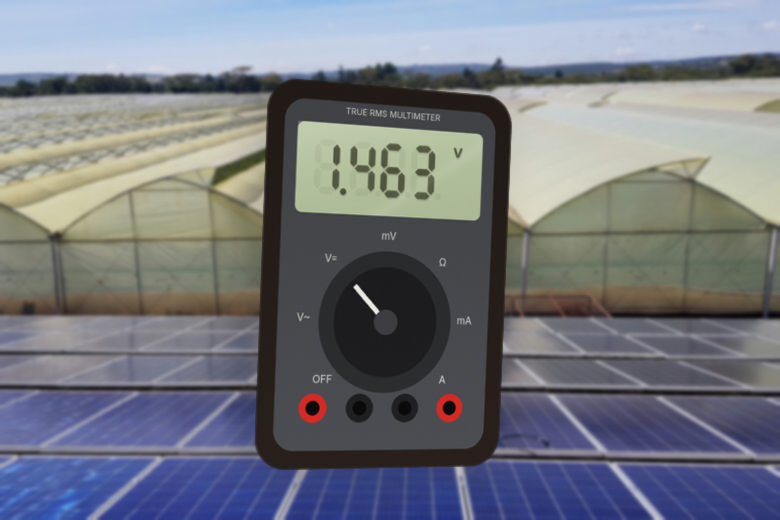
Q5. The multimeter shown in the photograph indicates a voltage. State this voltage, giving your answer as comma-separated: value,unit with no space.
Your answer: 1.463,V
